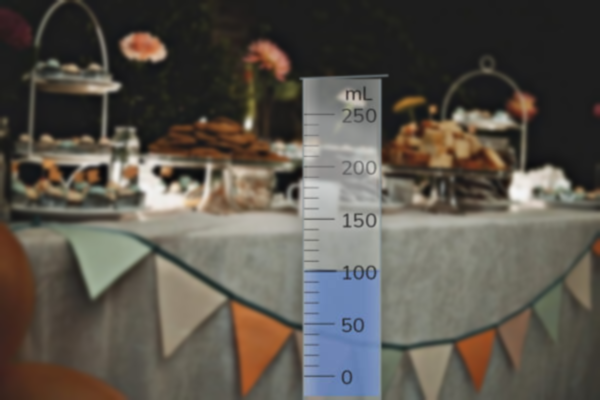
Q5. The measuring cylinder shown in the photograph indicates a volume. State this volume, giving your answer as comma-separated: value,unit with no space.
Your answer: 100,mL
